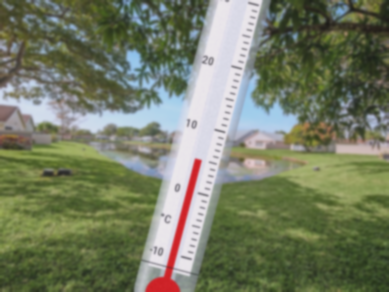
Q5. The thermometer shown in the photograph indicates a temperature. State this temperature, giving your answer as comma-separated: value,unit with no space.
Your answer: 5,°C
